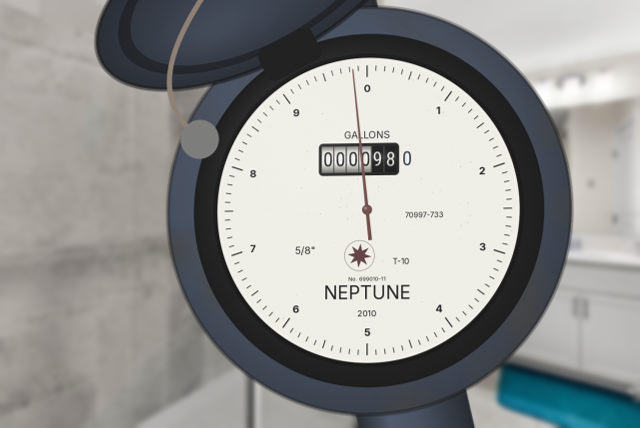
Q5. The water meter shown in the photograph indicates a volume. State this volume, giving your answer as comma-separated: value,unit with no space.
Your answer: 979.8,gal
